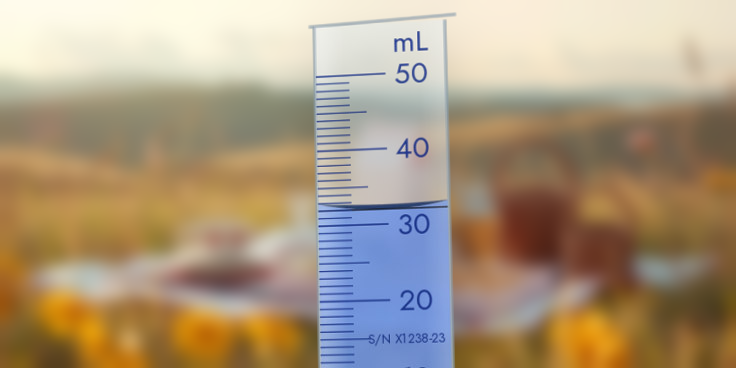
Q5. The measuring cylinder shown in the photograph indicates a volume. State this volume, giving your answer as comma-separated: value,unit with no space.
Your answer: 32,mL
